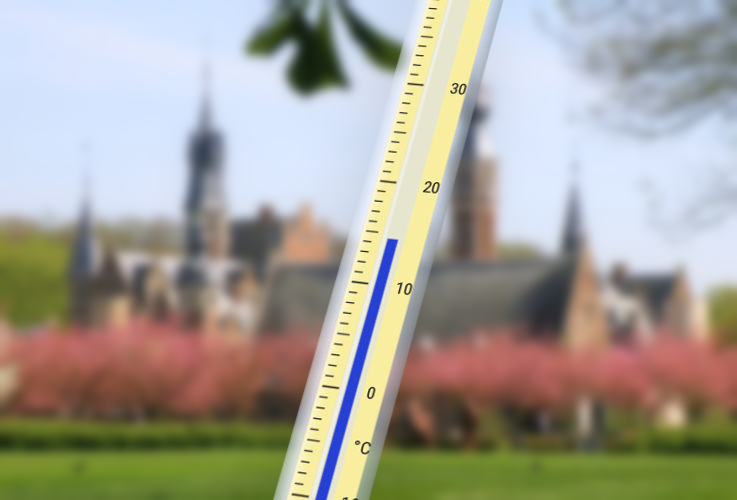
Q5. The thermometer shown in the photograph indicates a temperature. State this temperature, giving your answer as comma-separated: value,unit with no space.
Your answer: 14.5,°C
